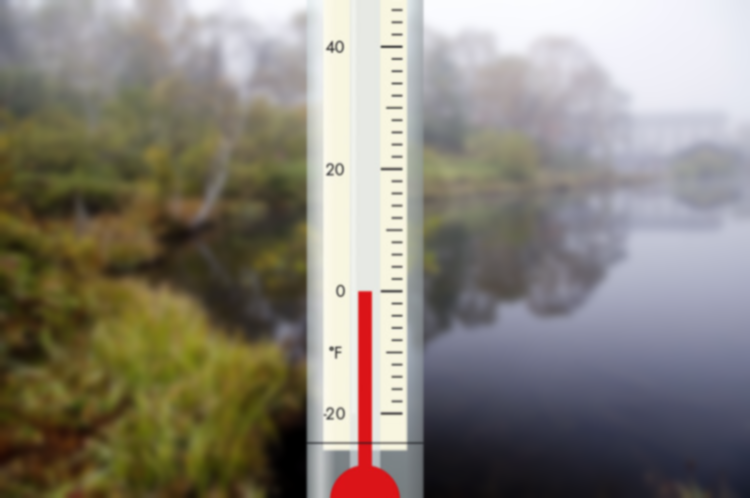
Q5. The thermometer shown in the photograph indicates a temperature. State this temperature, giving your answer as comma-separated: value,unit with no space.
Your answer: 0,°F
